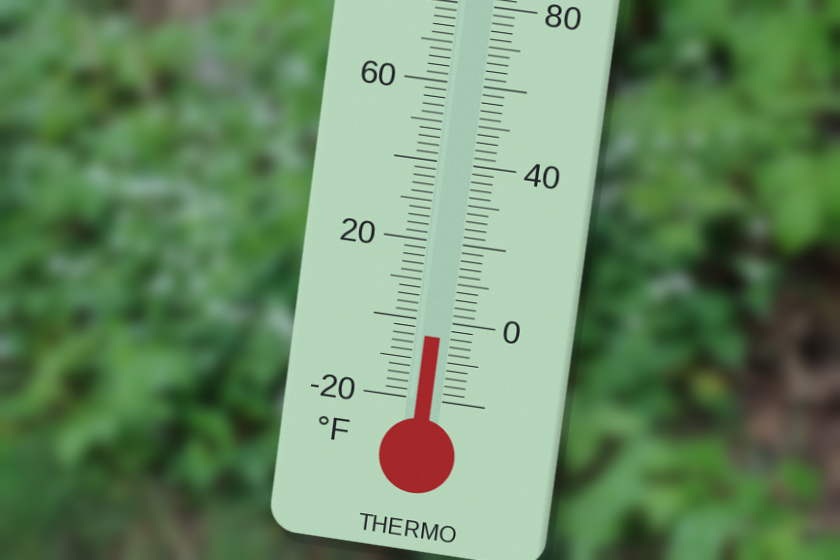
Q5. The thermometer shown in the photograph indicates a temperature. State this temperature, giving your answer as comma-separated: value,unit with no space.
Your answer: -4,°F
